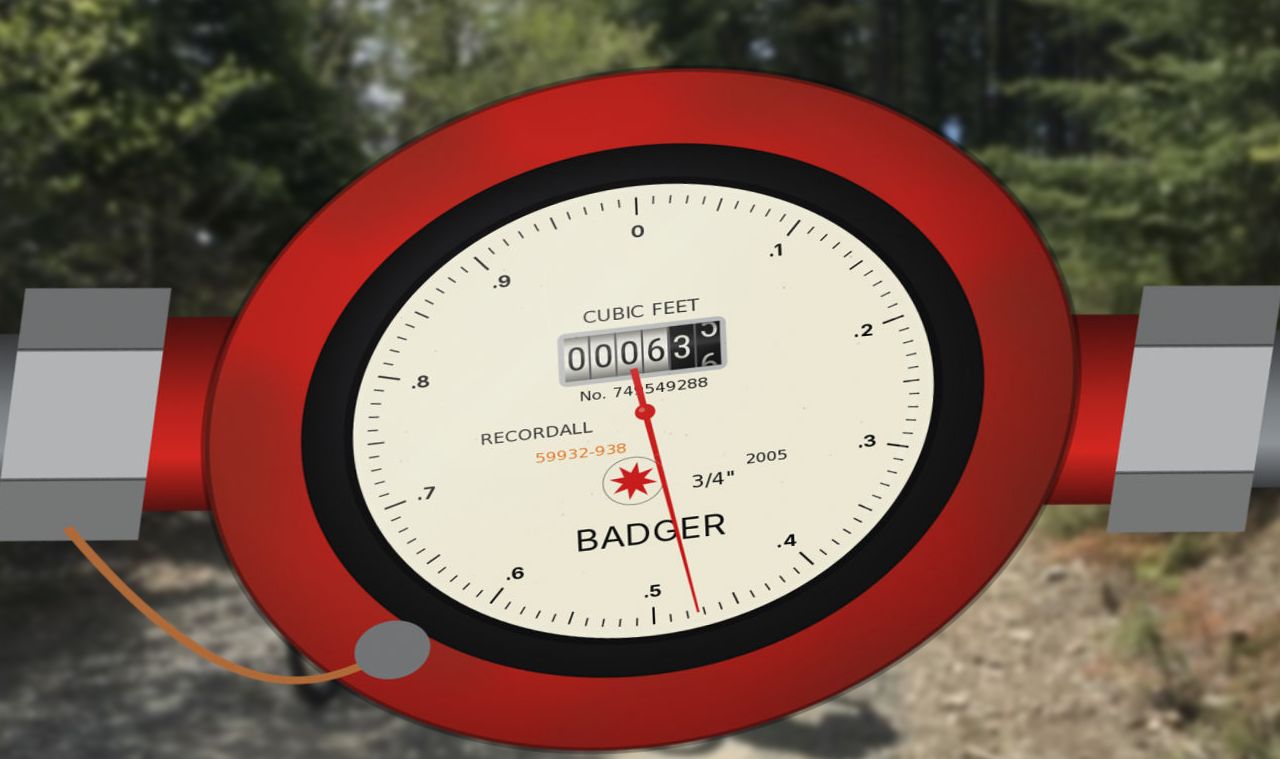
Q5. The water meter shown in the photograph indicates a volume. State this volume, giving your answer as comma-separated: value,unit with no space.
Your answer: 635.47,ft³
